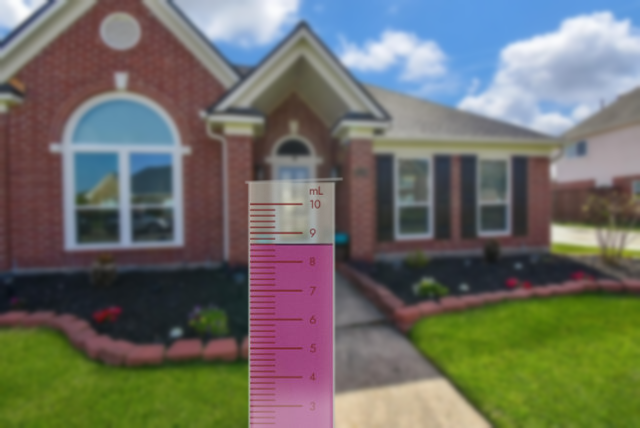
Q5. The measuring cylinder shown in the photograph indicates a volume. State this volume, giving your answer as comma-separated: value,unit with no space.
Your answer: 8.6,mL
